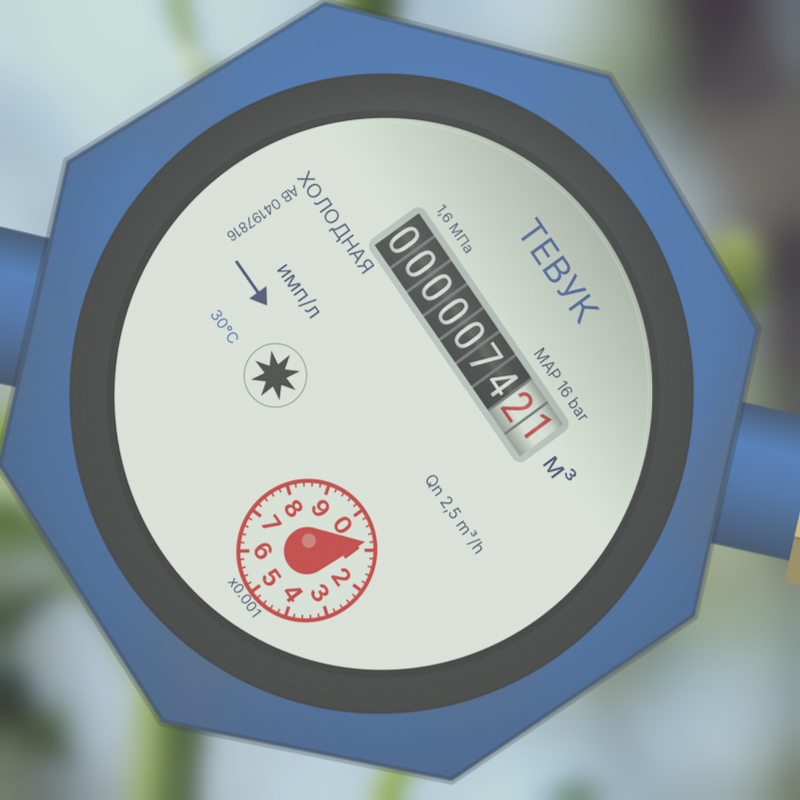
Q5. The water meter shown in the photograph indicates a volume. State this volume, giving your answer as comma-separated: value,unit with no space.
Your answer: 74.210,m³
